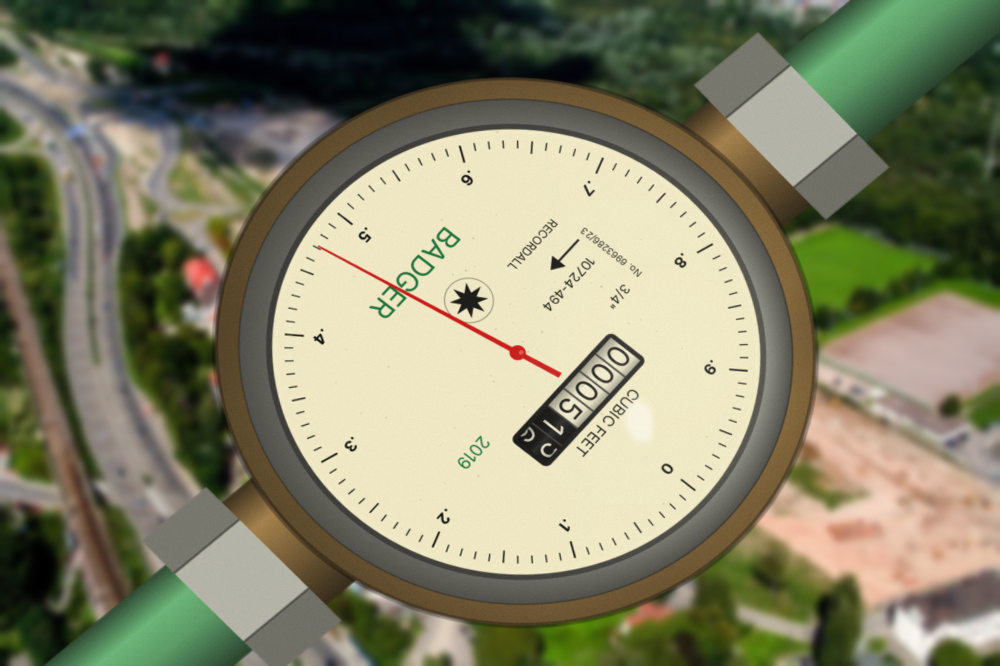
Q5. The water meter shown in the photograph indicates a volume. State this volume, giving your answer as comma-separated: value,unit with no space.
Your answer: 515.47,ft³
